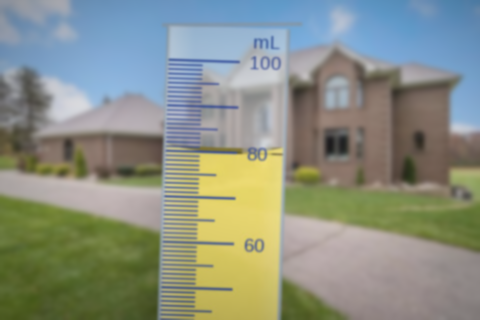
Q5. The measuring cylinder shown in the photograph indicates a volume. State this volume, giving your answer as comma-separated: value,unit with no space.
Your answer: 80,mL
